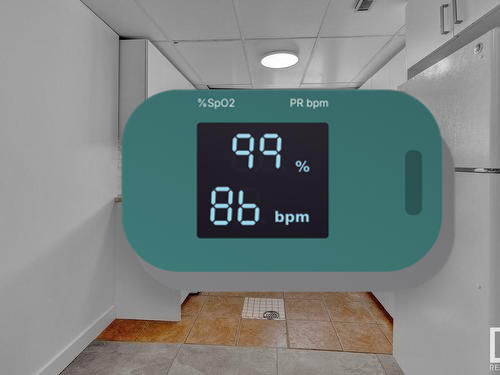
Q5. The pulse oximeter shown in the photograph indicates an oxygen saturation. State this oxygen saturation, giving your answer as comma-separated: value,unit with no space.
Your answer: 99,%
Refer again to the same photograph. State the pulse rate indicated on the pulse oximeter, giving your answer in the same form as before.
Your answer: 86,bpm
